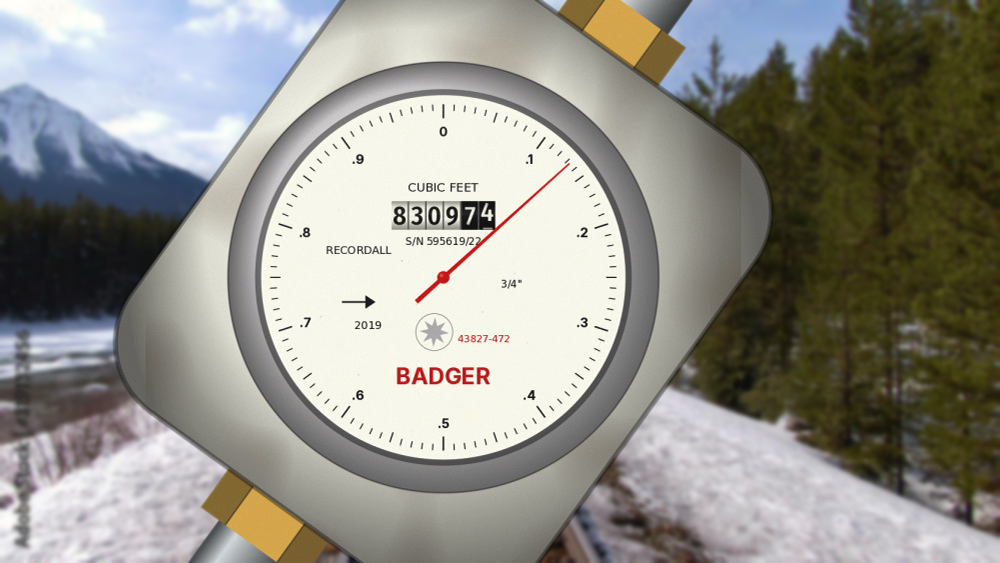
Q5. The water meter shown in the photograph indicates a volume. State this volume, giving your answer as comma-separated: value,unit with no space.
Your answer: 830974.13,ft³
